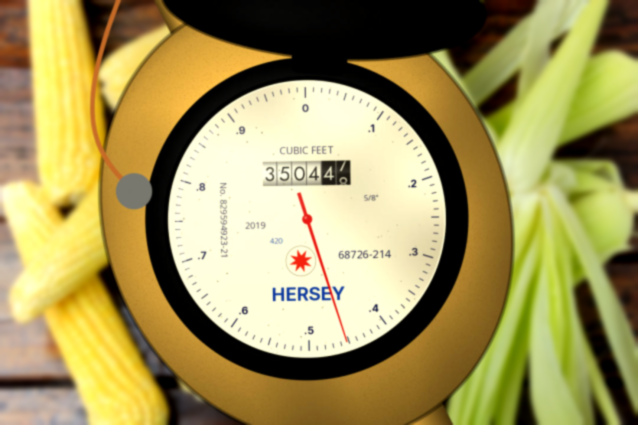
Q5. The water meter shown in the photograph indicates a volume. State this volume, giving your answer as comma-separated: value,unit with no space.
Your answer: 350447.45,ft³
